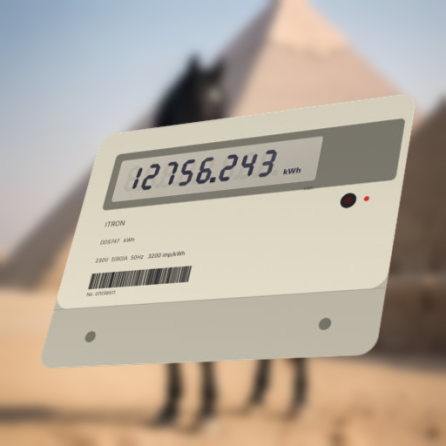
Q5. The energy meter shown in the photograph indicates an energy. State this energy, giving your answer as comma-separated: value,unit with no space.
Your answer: 12756.243,kWh
